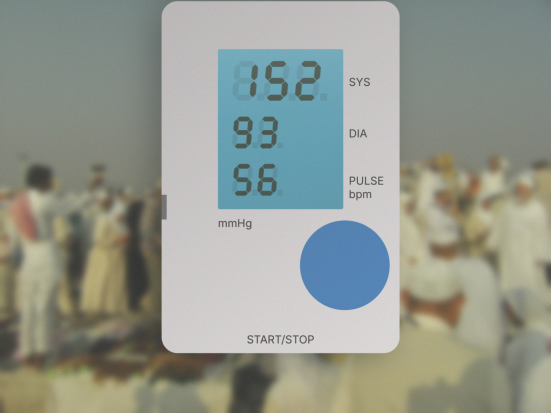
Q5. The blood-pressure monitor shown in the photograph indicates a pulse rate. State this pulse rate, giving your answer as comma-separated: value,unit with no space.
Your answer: 56,bpm
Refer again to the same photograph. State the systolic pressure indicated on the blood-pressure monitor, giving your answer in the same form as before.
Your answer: 152,mmHg
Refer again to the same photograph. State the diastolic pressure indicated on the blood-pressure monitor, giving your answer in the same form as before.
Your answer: 93,mmHg
